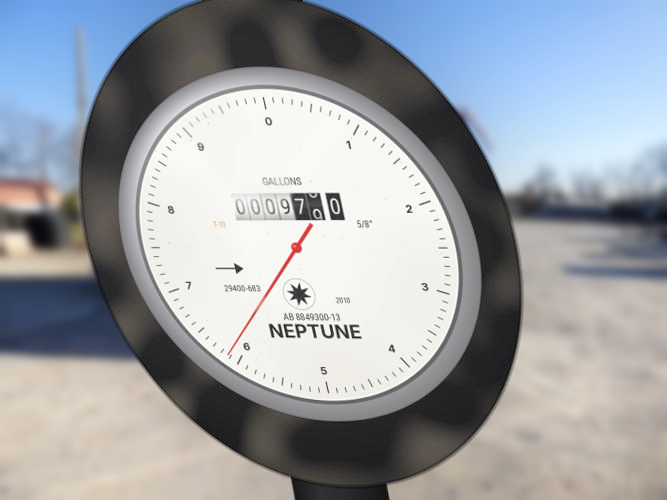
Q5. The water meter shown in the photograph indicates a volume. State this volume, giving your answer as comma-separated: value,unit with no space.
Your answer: 9786.1,gal
